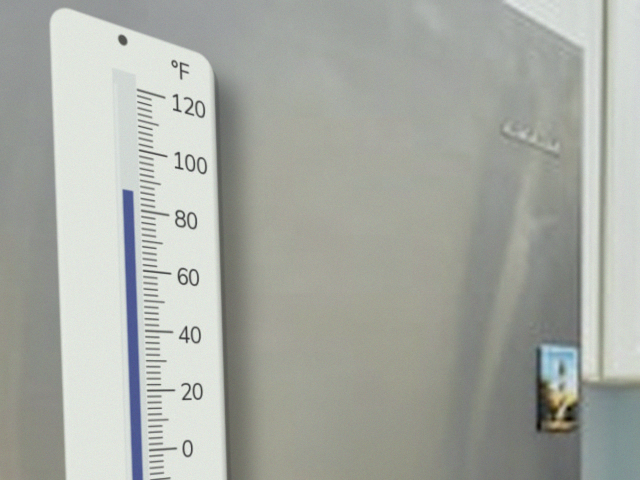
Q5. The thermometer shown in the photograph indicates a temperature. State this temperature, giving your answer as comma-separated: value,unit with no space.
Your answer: 86,°F
